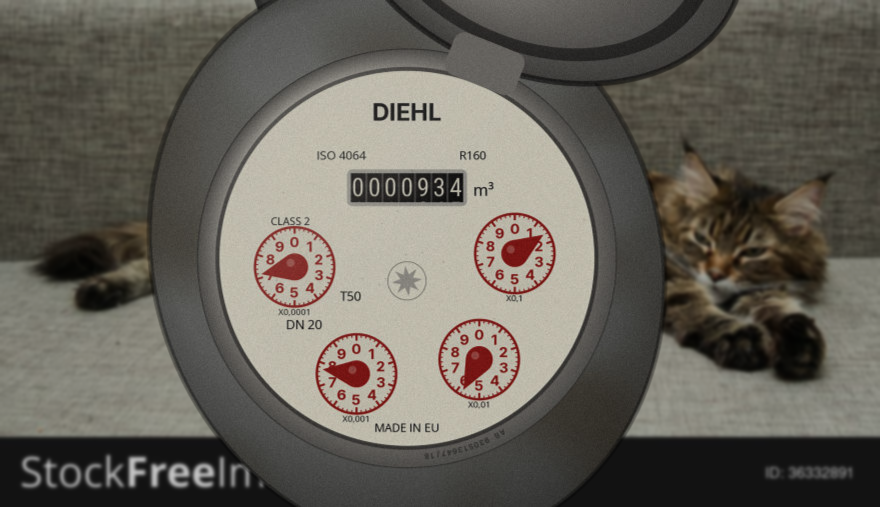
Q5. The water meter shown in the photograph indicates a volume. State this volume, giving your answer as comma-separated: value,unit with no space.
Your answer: 934.1577,m³
